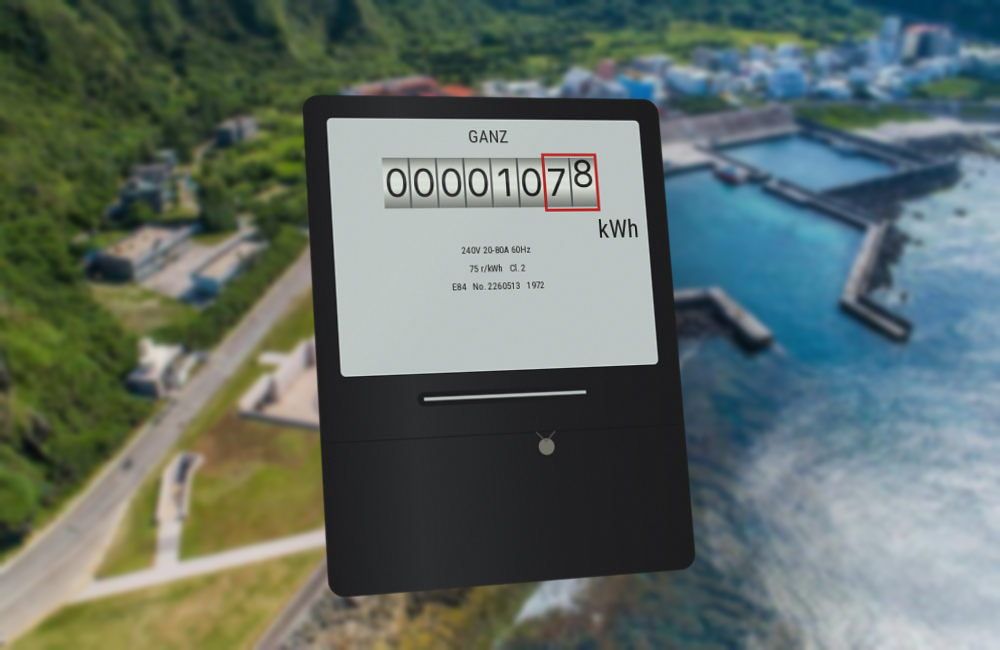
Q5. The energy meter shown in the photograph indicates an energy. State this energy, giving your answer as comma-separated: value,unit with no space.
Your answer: 10.78,kWh
